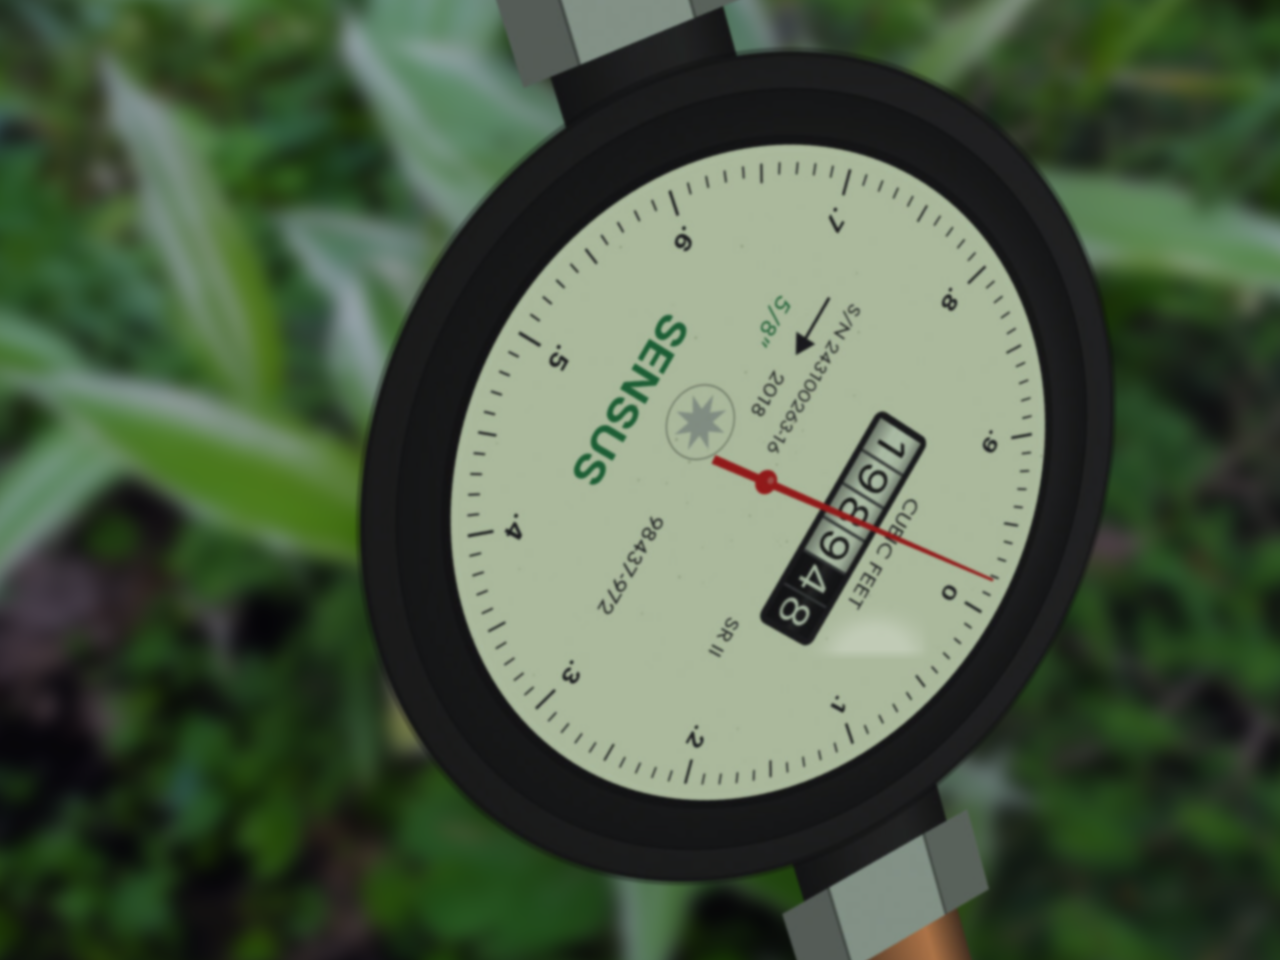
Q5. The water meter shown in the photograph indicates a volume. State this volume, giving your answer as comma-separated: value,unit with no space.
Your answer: 198947.98,ft³
